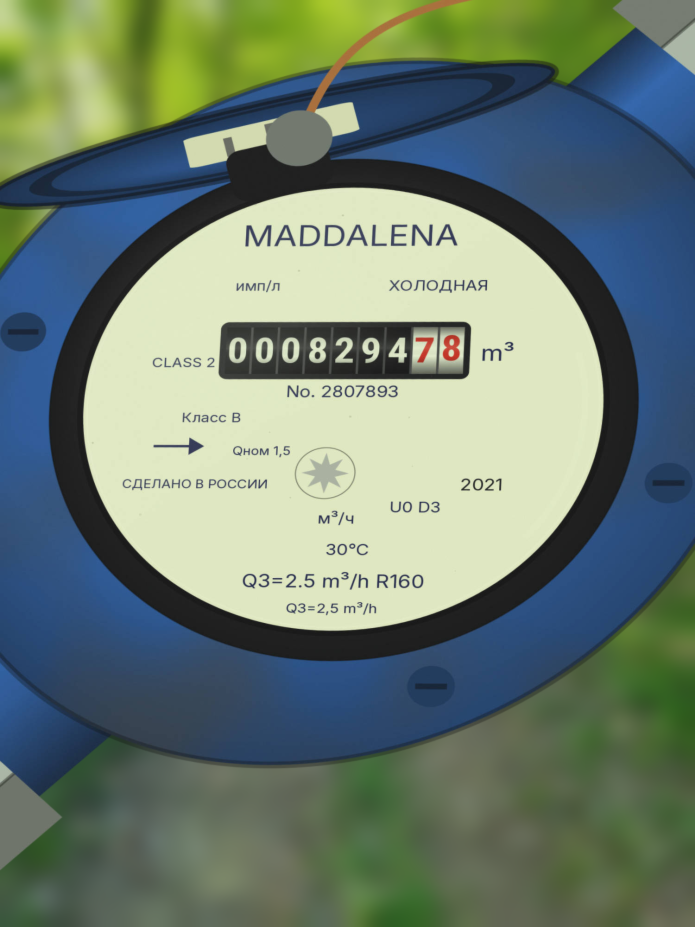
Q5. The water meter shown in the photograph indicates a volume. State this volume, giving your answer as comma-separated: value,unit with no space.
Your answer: 8294.78,m³
